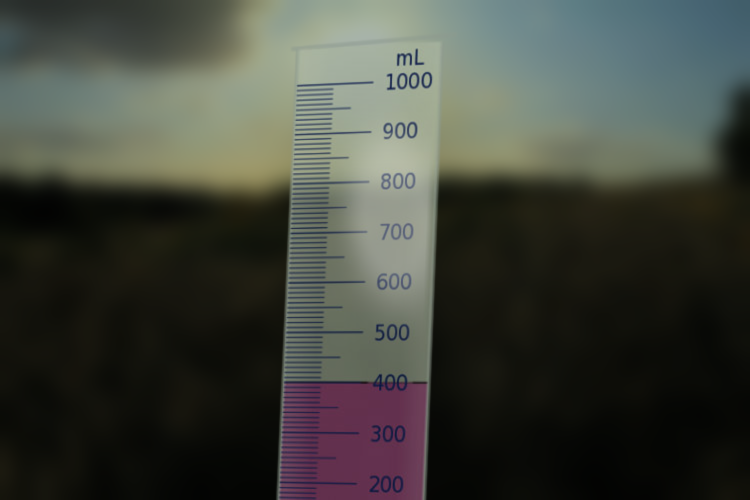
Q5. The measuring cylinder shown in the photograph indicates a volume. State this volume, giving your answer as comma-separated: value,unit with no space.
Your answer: 400,mL
